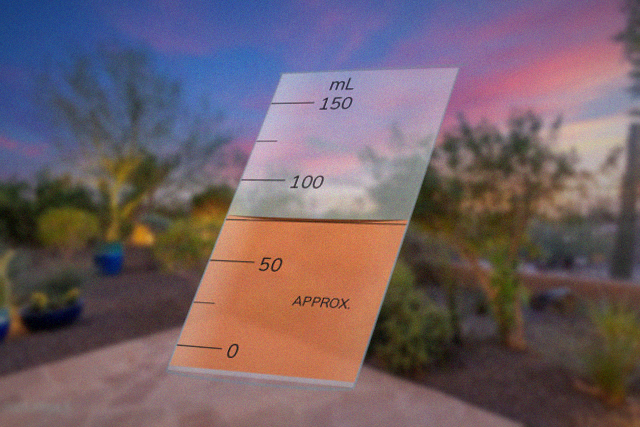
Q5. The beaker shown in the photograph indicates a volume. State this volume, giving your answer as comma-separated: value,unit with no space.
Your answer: 75,mL
